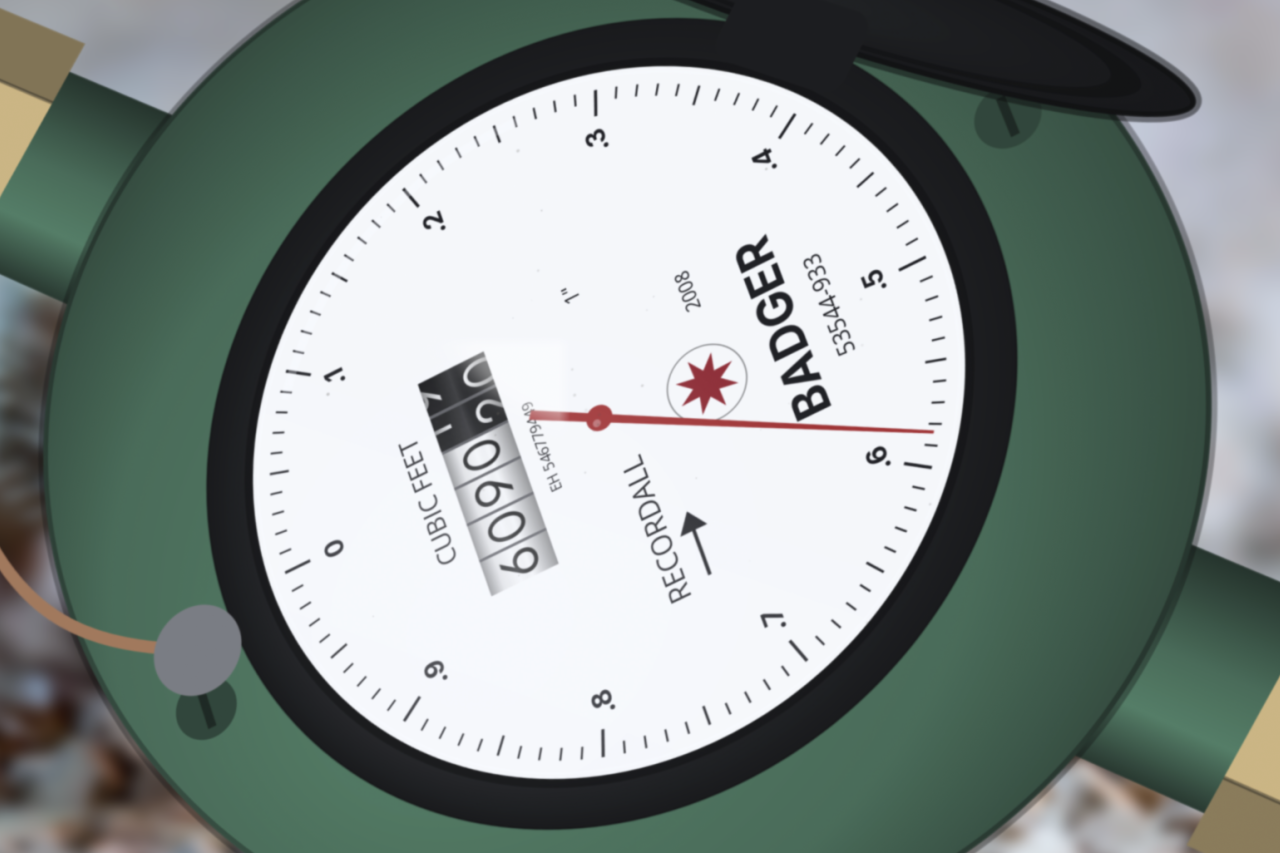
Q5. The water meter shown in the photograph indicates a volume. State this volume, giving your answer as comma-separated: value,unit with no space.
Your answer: 609019.58,ft³
